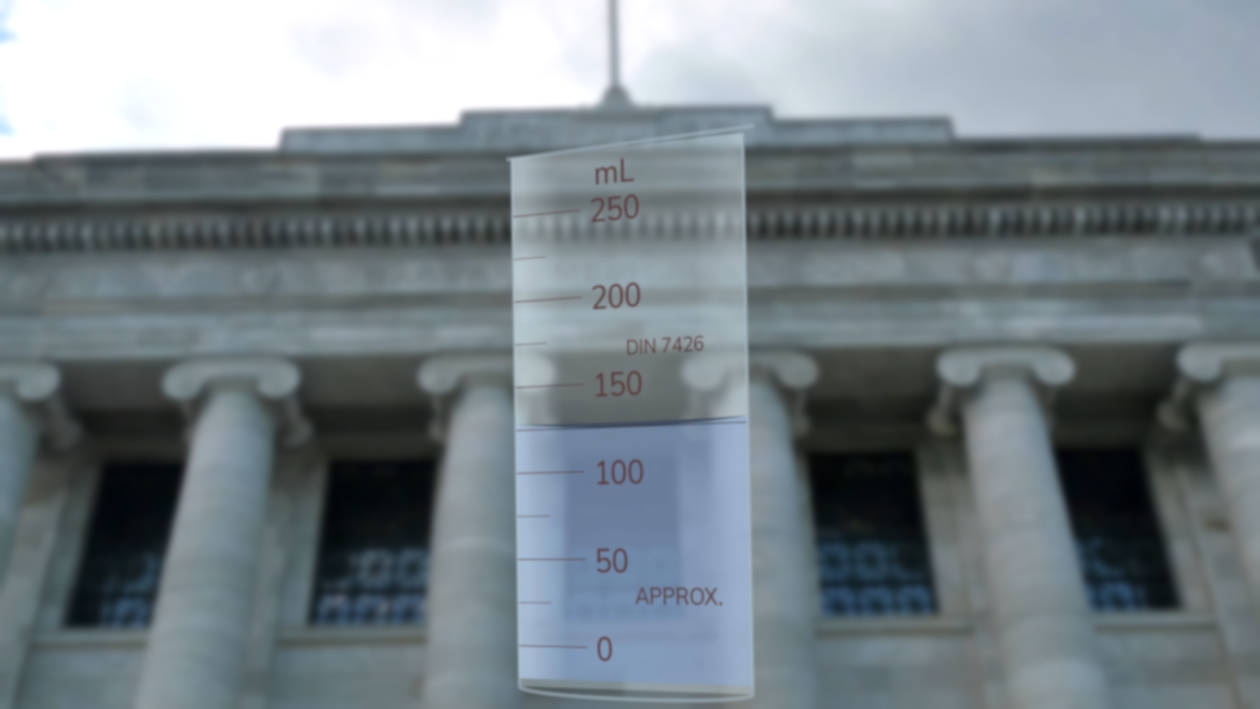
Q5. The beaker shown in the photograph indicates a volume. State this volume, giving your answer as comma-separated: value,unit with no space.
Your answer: 125,mL
